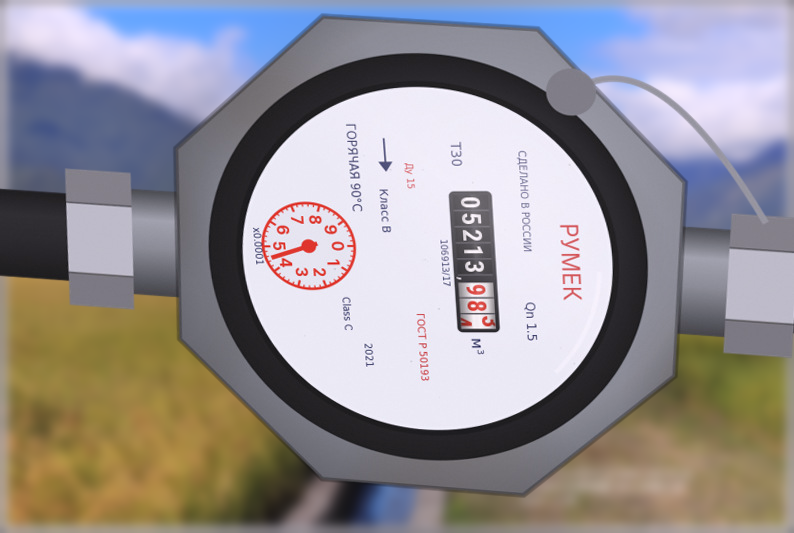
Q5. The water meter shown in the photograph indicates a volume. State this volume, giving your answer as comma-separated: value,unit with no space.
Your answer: 5213.9834,m³
